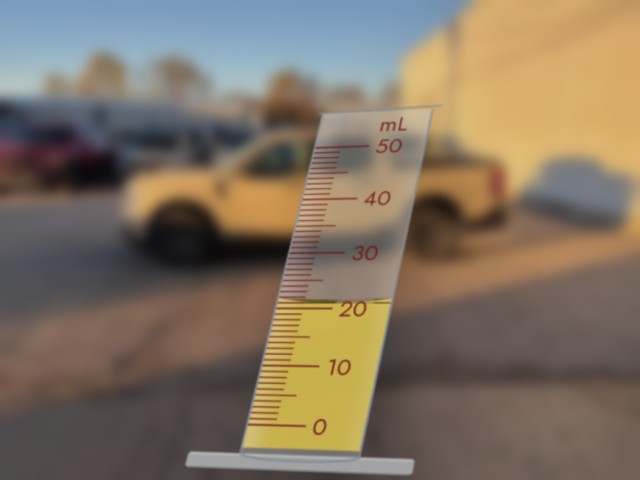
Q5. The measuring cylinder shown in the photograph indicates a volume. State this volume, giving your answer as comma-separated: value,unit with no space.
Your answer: 21,mL
